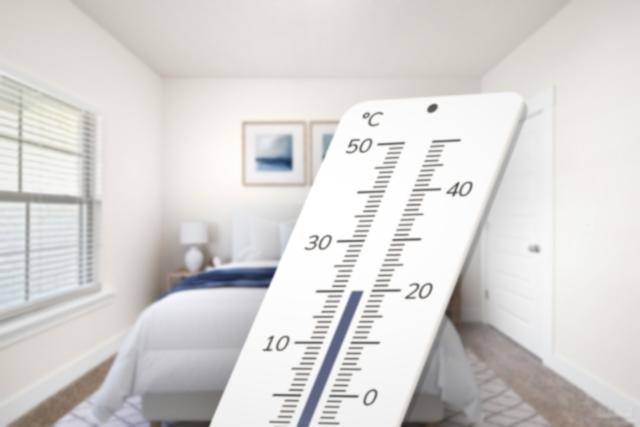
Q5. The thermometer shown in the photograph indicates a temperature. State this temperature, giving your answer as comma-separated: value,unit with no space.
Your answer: 20,°C
